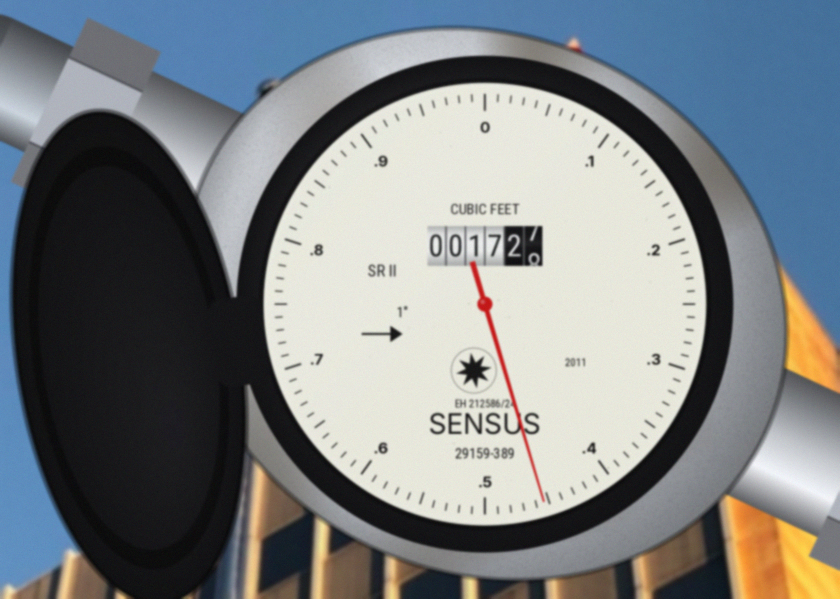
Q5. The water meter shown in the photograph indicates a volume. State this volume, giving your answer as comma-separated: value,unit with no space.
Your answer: 1727.45,ft³
